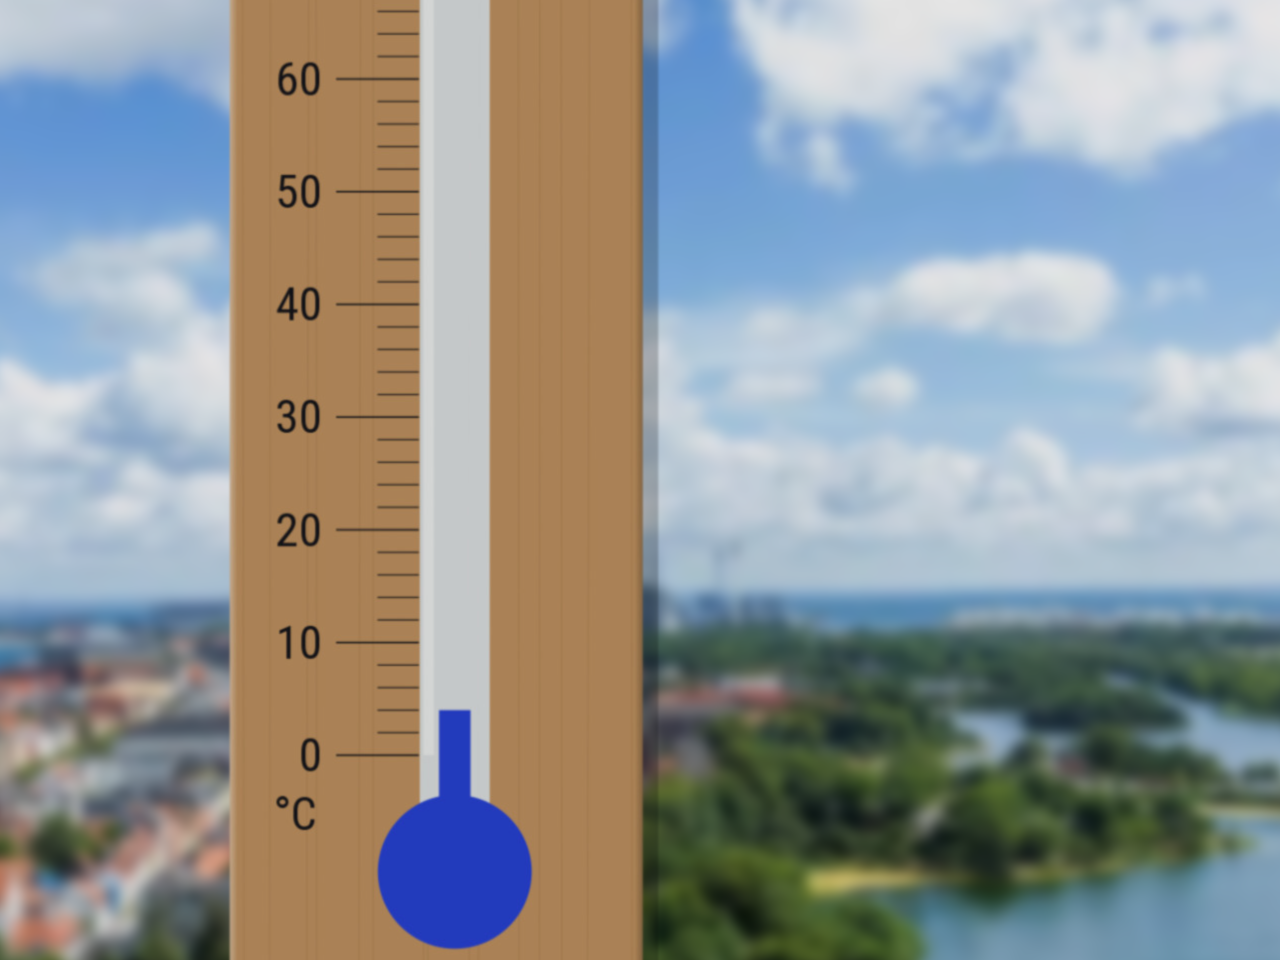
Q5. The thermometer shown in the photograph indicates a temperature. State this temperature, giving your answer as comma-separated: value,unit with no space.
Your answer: 4,°C
